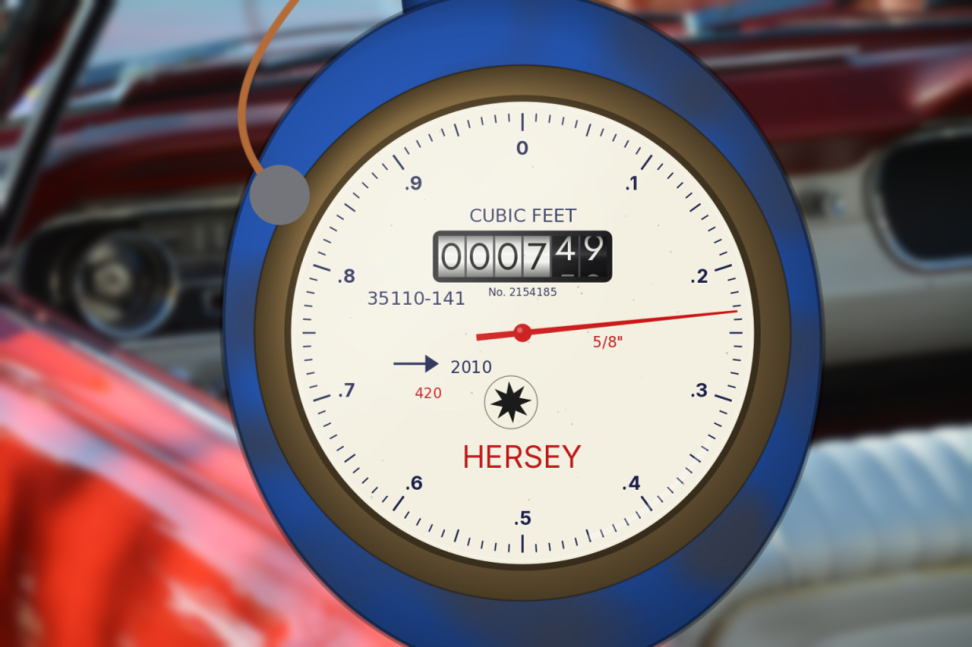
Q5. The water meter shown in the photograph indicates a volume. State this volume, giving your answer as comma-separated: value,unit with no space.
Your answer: 749.23,ft³
